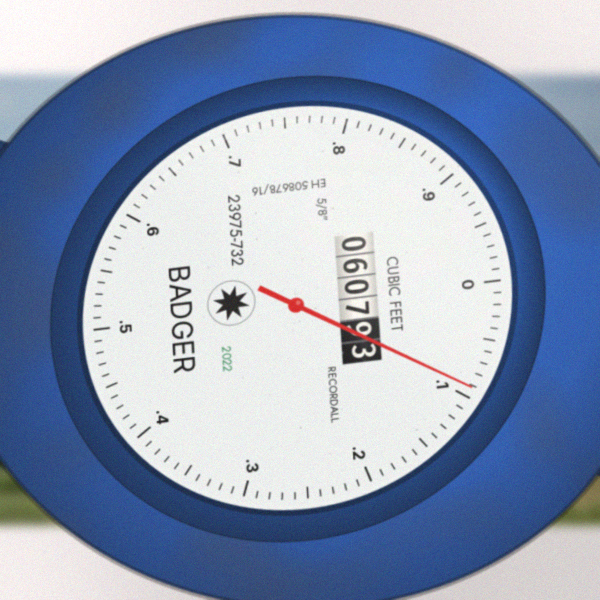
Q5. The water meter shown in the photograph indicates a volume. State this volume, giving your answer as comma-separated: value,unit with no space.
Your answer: 60793.09,ft³
